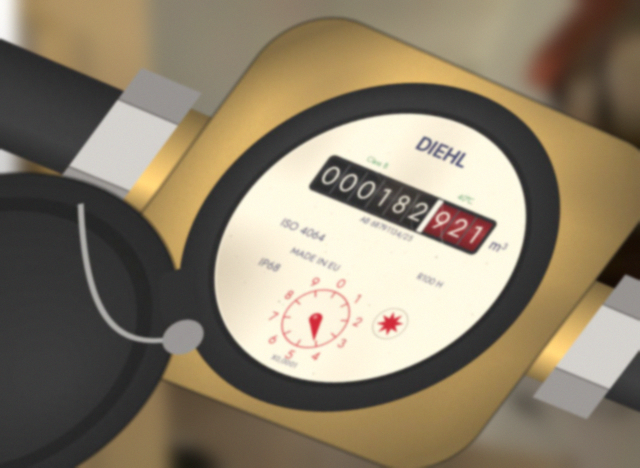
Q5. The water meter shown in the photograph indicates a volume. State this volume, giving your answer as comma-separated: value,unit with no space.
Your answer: 182.9214,m³
